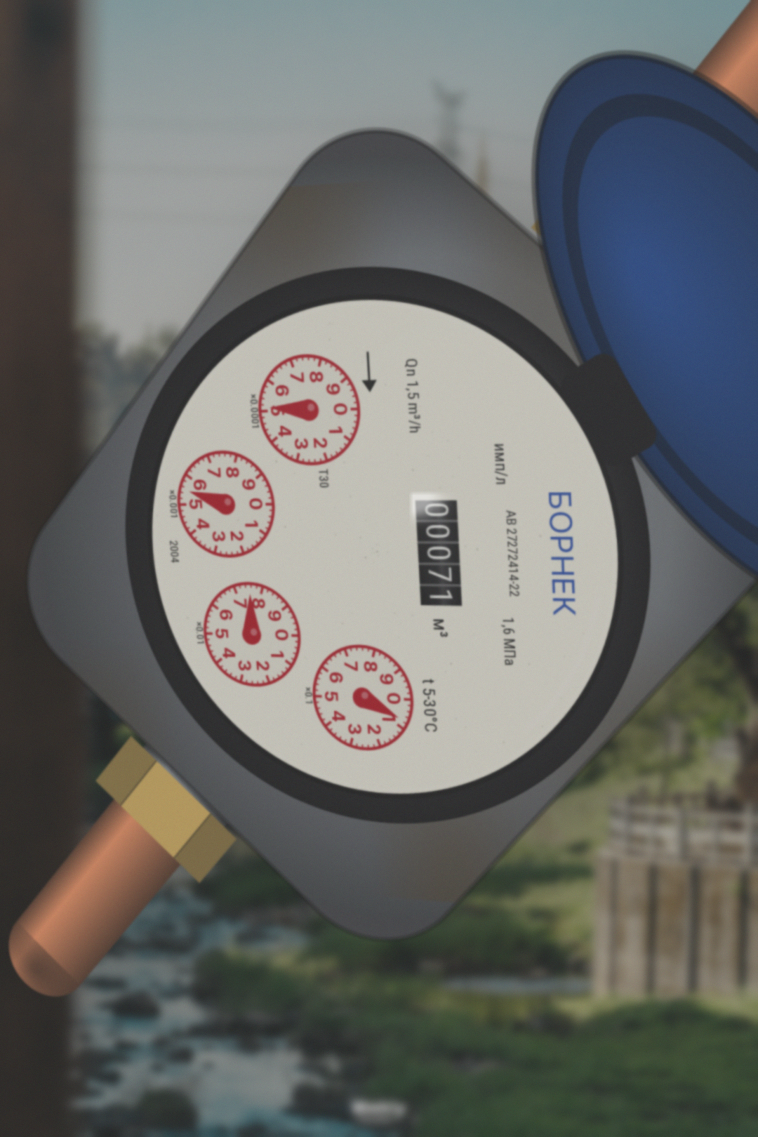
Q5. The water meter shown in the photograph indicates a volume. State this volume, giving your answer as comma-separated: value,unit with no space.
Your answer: 71.0755,m³
